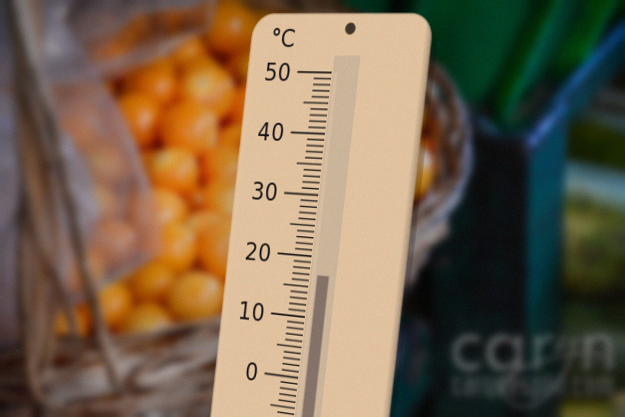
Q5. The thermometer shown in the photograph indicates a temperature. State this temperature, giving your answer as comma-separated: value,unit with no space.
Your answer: 17,°C
